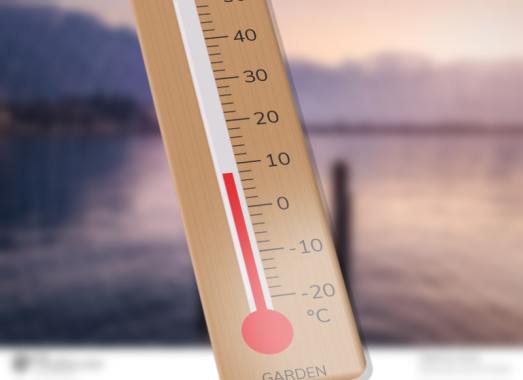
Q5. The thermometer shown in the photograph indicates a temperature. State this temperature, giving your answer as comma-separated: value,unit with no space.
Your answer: 8,°C
